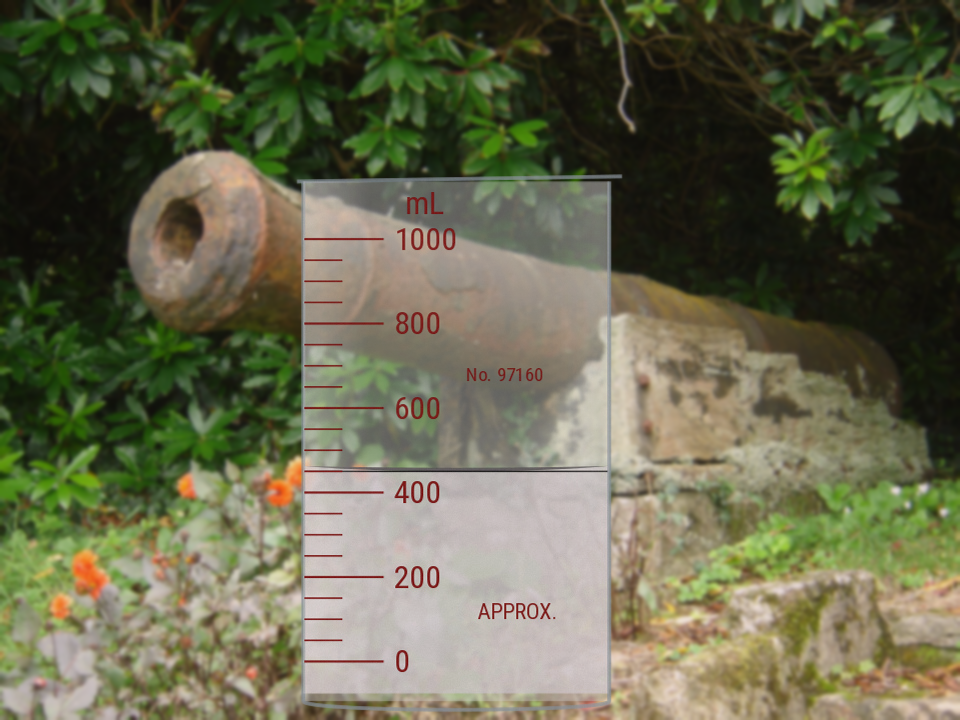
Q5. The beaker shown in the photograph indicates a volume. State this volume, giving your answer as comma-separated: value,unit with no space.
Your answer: 450,mL
